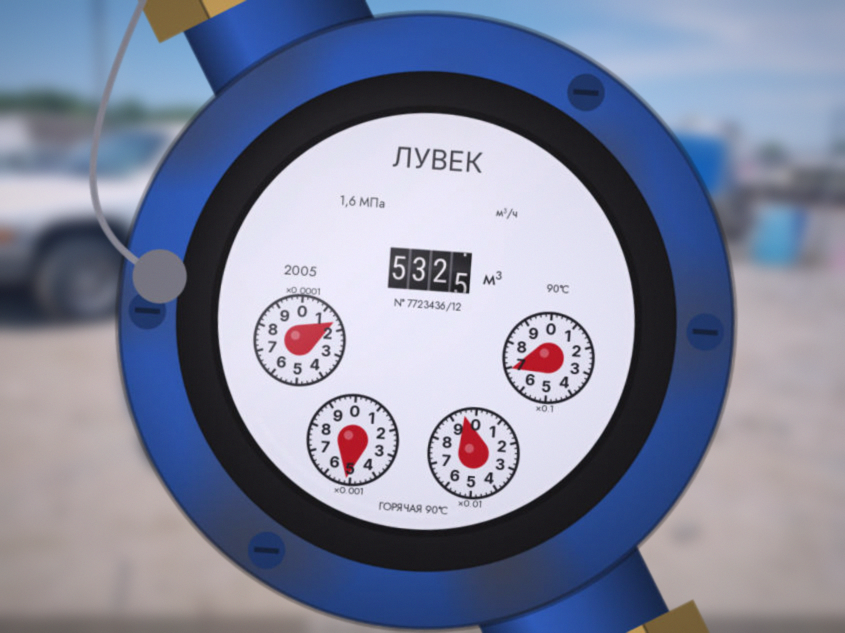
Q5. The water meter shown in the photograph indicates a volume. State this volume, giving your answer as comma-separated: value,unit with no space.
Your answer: 5324.6951,m³
